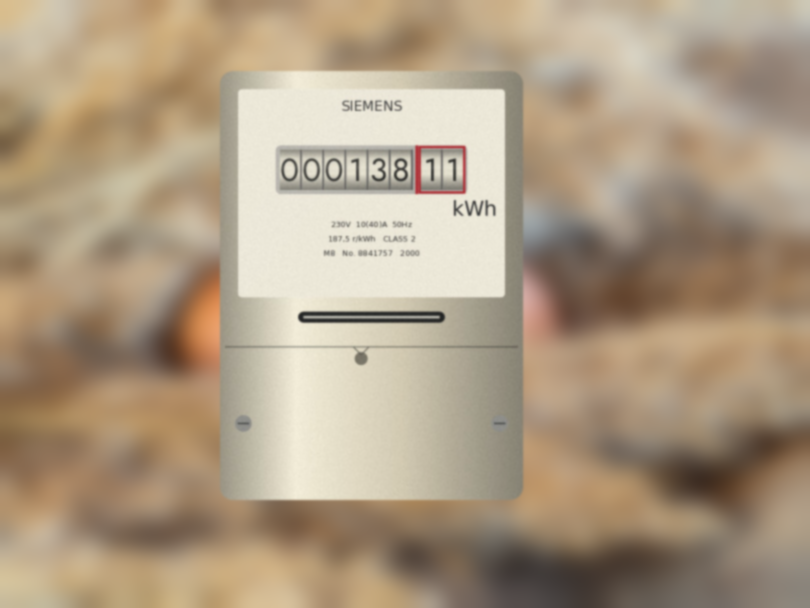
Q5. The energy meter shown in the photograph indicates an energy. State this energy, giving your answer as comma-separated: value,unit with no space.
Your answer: 138.11,kWh
